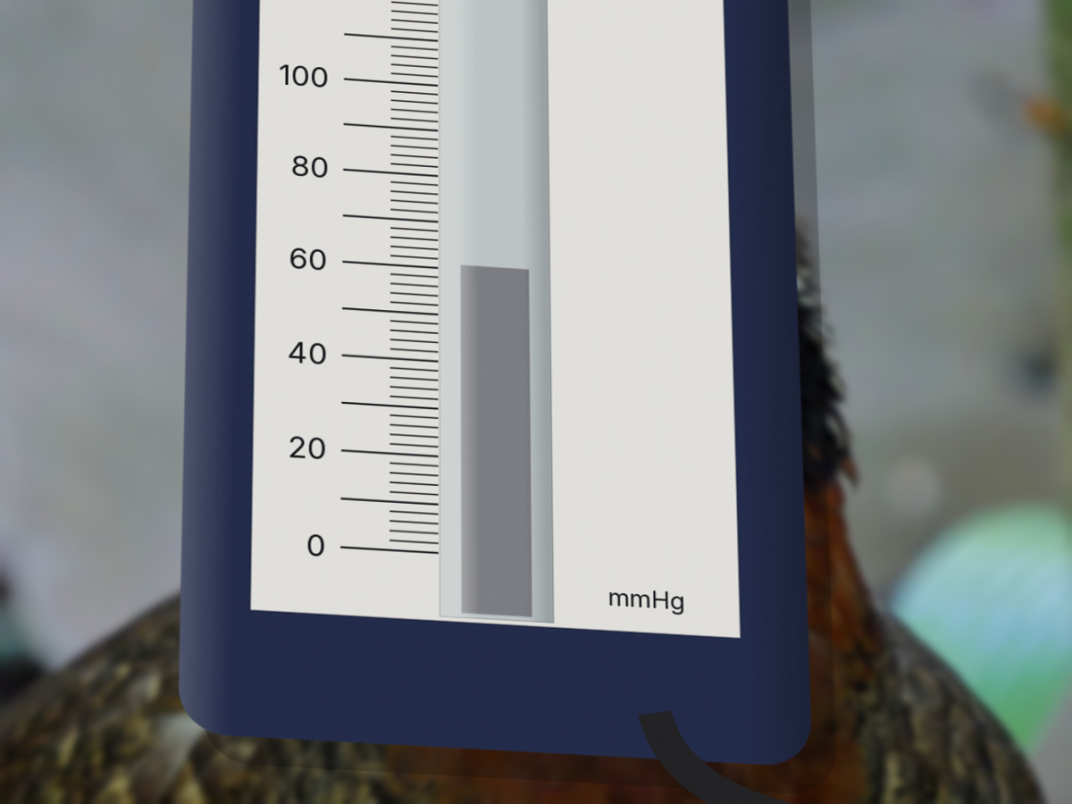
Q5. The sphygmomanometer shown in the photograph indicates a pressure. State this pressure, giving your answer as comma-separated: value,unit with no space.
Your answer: 61,mmHg
